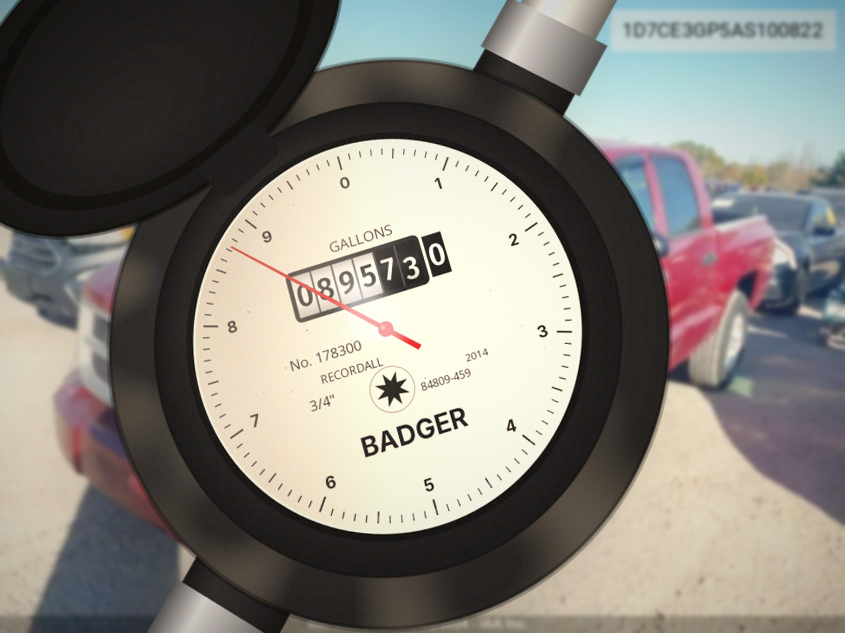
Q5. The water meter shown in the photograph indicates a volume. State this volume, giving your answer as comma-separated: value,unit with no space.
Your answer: 895728.7,gal
